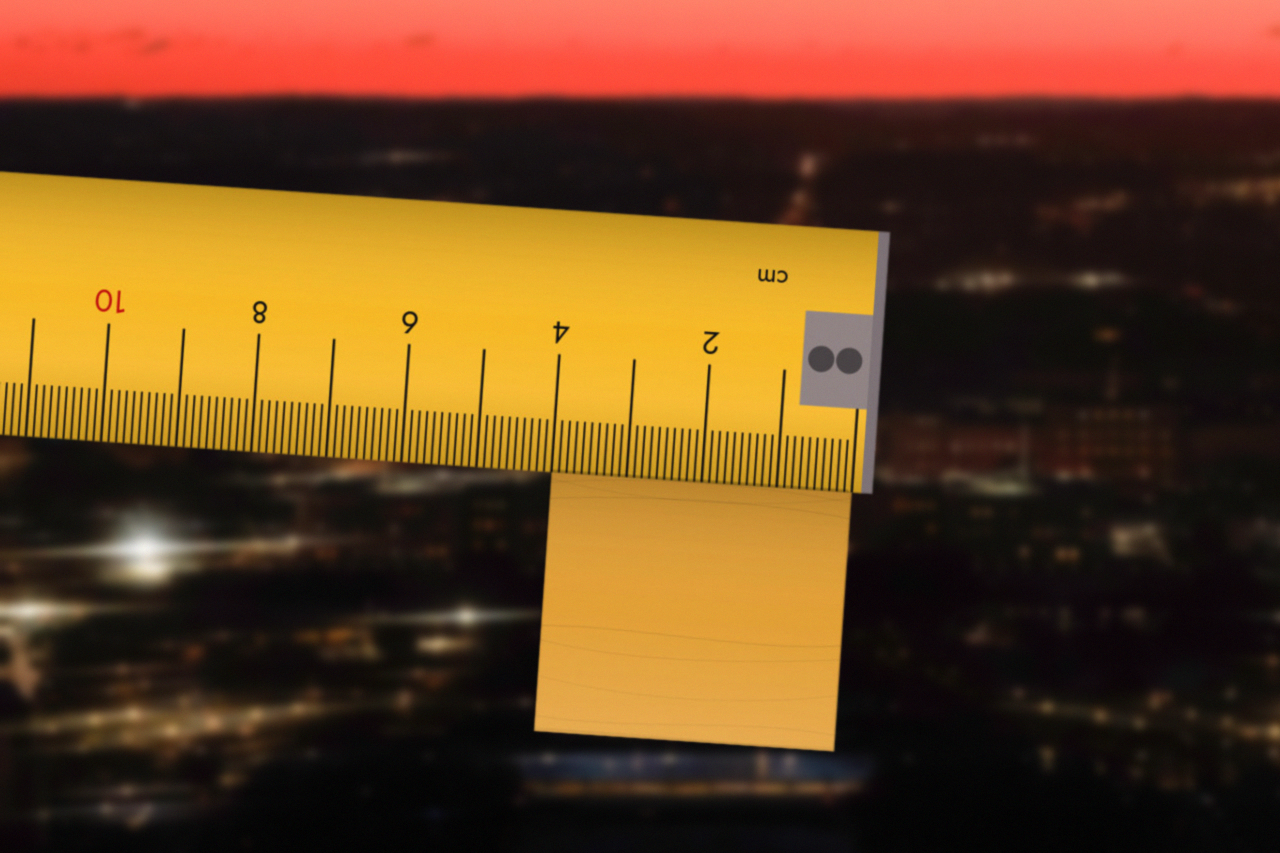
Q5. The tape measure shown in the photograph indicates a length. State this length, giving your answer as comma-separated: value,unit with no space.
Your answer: 4,cm
